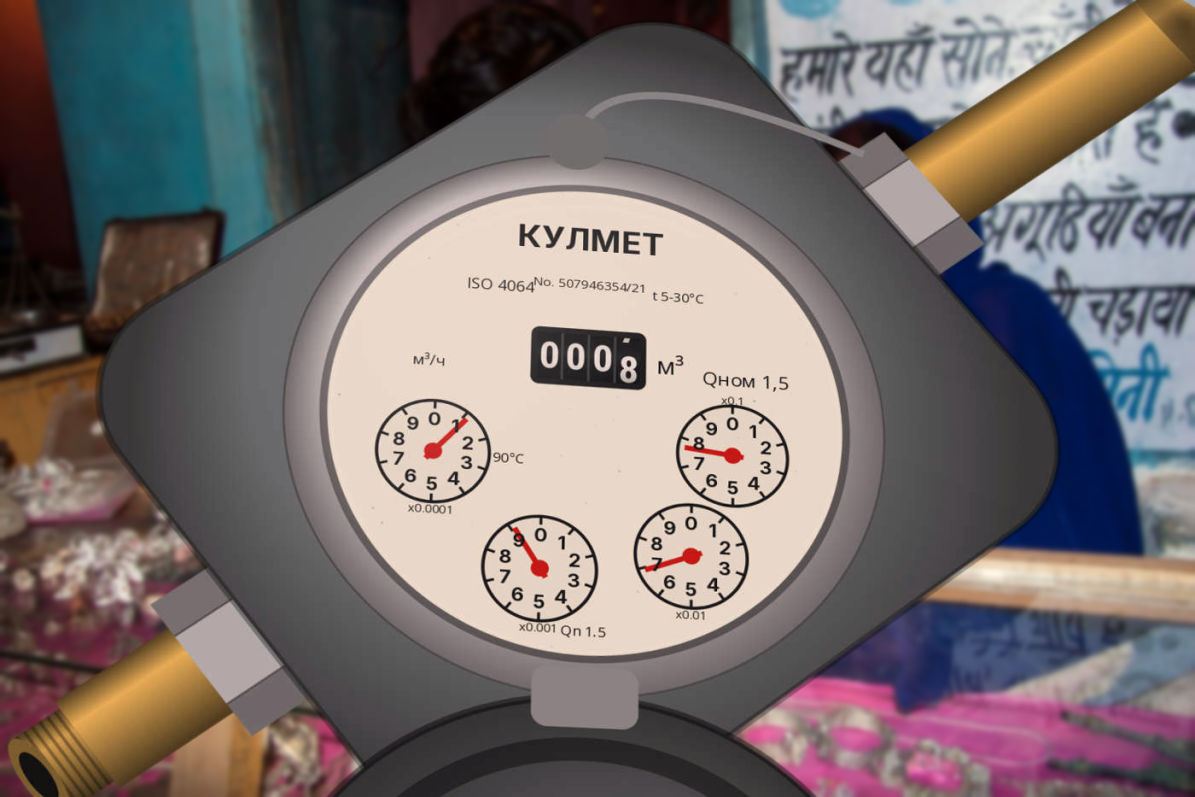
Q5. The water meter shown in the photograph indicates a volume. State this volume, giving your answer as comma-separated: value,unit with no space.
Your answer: 7.7691,m³
